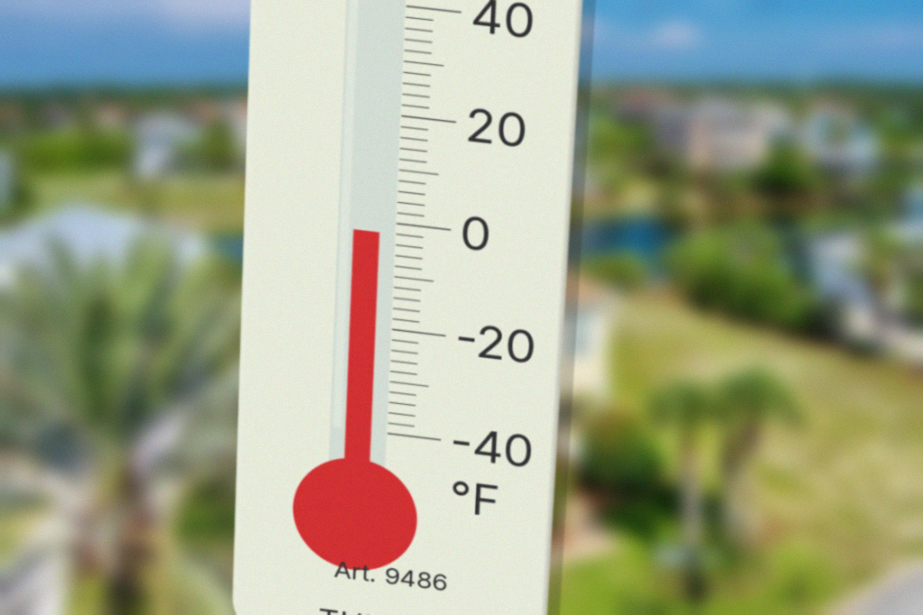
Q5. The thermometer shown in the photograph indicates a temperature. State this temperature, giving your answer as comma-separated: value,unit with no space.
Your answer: -2,°F
